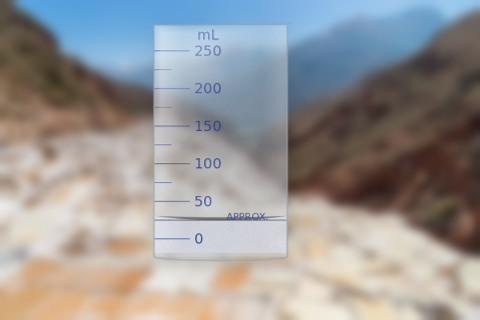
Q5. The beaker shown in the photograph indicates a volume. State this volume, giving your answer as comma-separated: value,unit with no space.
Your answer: 25,mL
